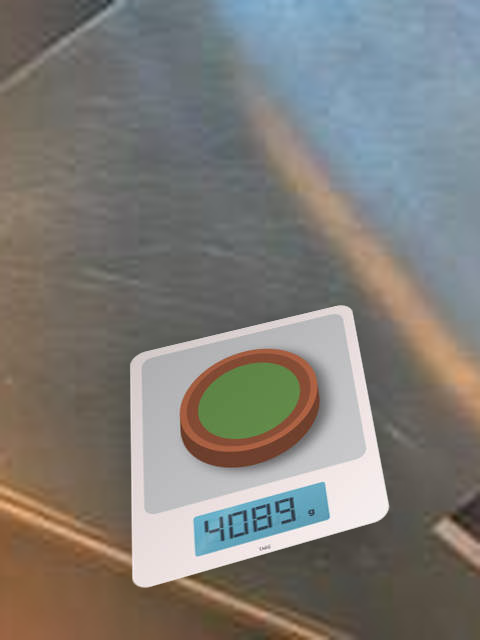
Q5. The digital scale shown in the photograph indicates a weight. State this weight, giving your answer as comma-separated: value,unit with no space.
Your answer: 4089,g
